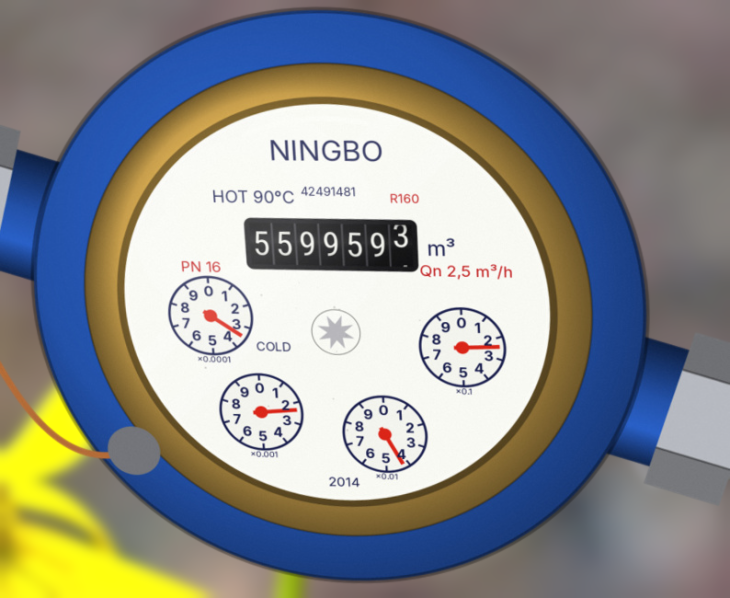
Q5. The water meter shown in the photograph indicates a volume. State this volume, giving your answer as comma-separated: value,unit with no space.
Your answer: 5599593.2423,m³
